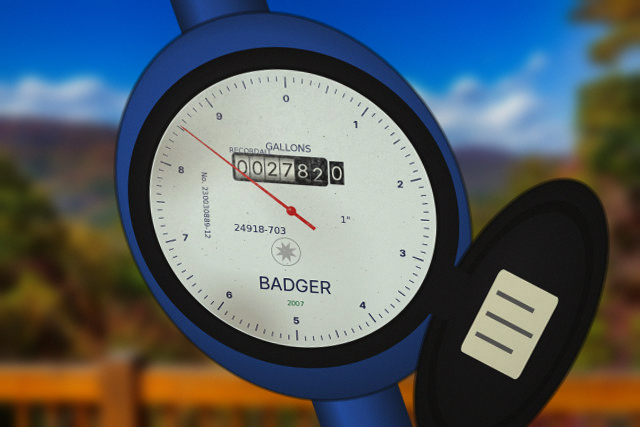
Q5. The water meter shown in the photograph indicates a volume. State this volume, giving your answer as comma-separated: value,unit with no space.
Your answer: 27818.5,gal
